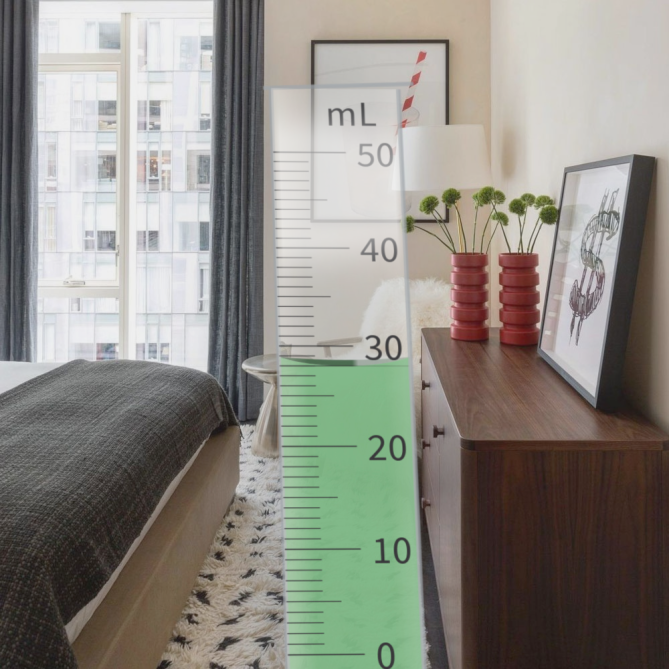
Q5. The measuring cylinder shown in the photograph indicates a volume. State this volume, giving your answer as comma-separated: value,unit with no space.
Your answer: 28,mL
